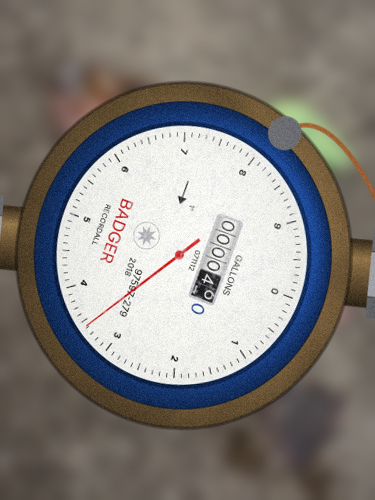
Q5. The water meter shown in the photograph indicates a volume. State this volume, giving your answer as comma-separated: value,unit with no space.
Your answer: 463.4,gal
